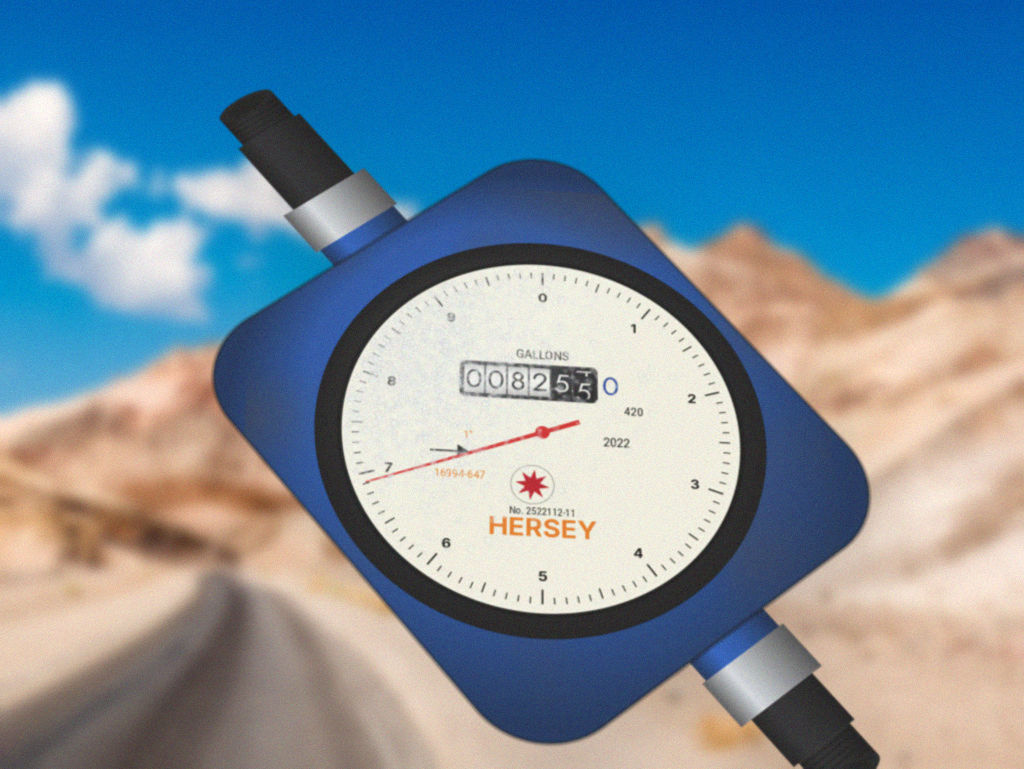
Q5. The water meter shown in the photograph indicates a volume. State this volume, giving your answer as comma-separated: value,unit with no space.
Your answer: 82546.9,gal
